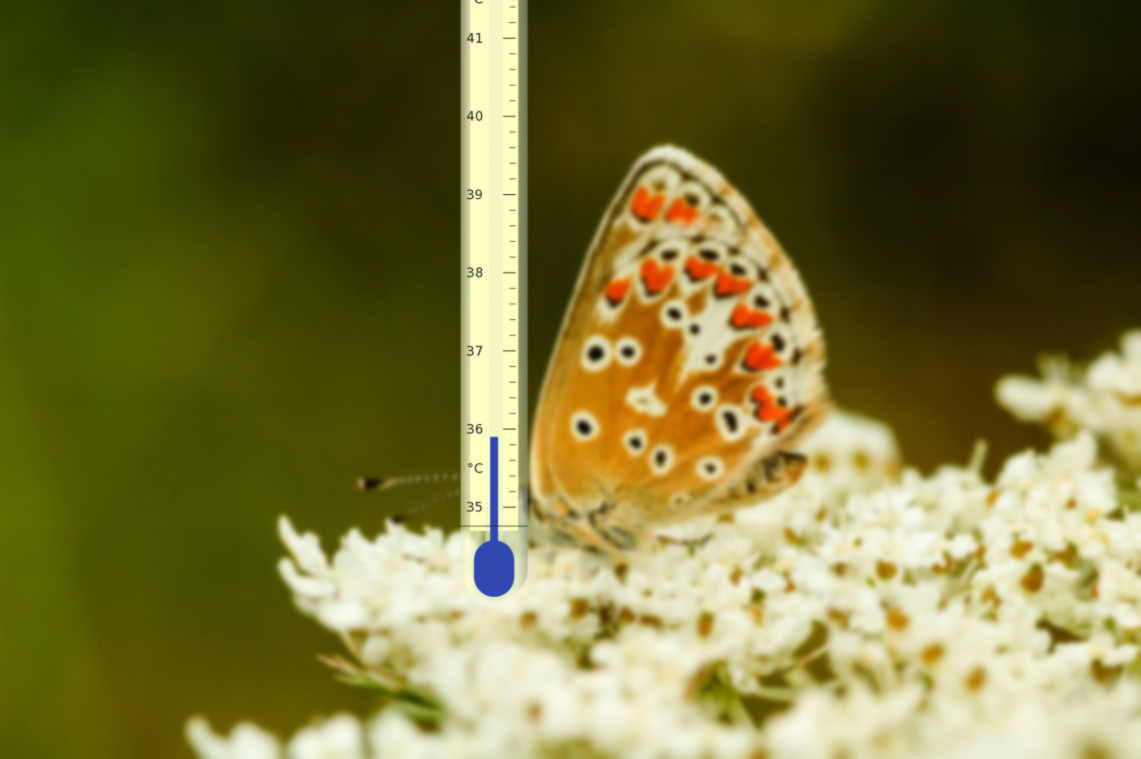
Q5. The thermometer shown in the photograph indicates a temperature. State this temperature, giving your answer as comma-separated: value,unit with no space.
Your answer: 35.9,°C
